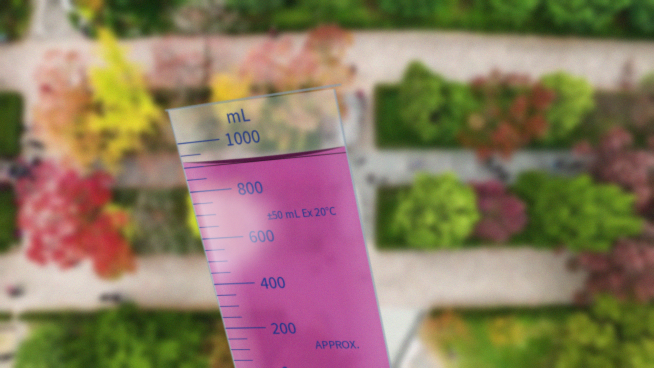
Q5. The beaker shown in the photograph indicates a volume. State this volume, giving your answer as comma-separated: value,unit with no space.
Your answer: 900,mL
